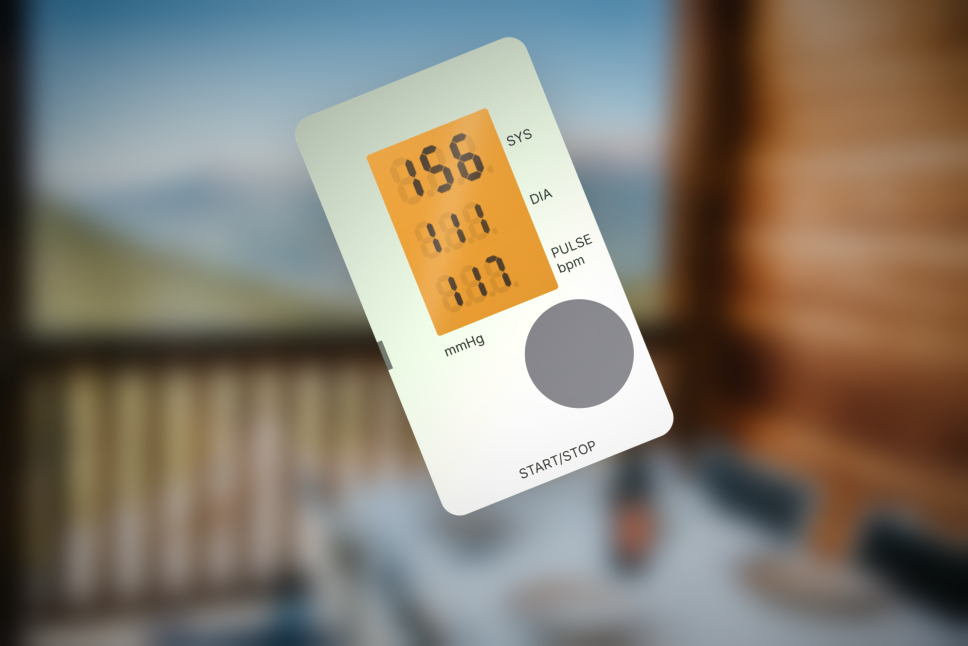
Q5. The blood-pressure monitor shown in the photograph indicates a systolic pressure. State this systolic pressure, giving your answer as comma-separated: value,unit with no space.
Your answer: 156,mmHg
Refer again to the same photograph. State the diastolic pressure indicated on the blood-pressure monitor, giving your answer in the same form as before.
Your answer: 111,mmHg
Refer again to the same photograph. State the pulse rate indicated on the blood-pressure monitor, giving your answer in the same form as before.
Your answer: 117,bpm
